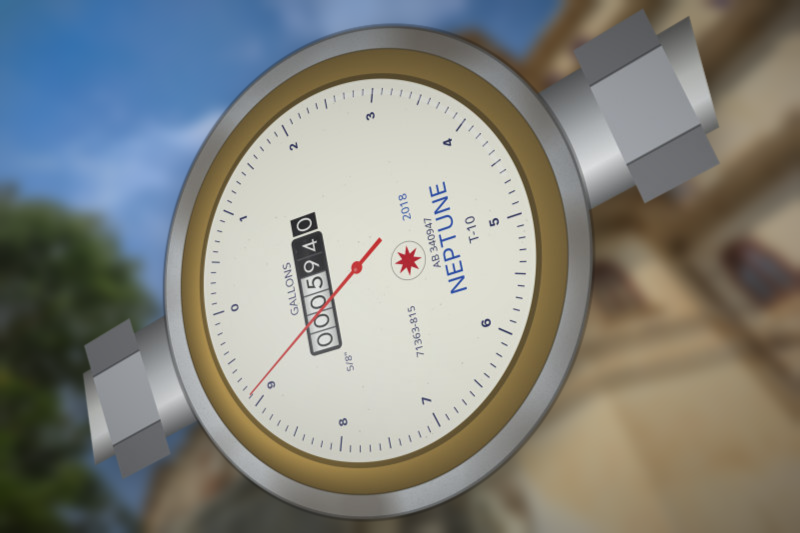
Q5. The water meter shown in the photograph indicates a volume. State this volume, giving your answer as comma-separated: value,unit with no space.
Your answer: 5939.1,gal
